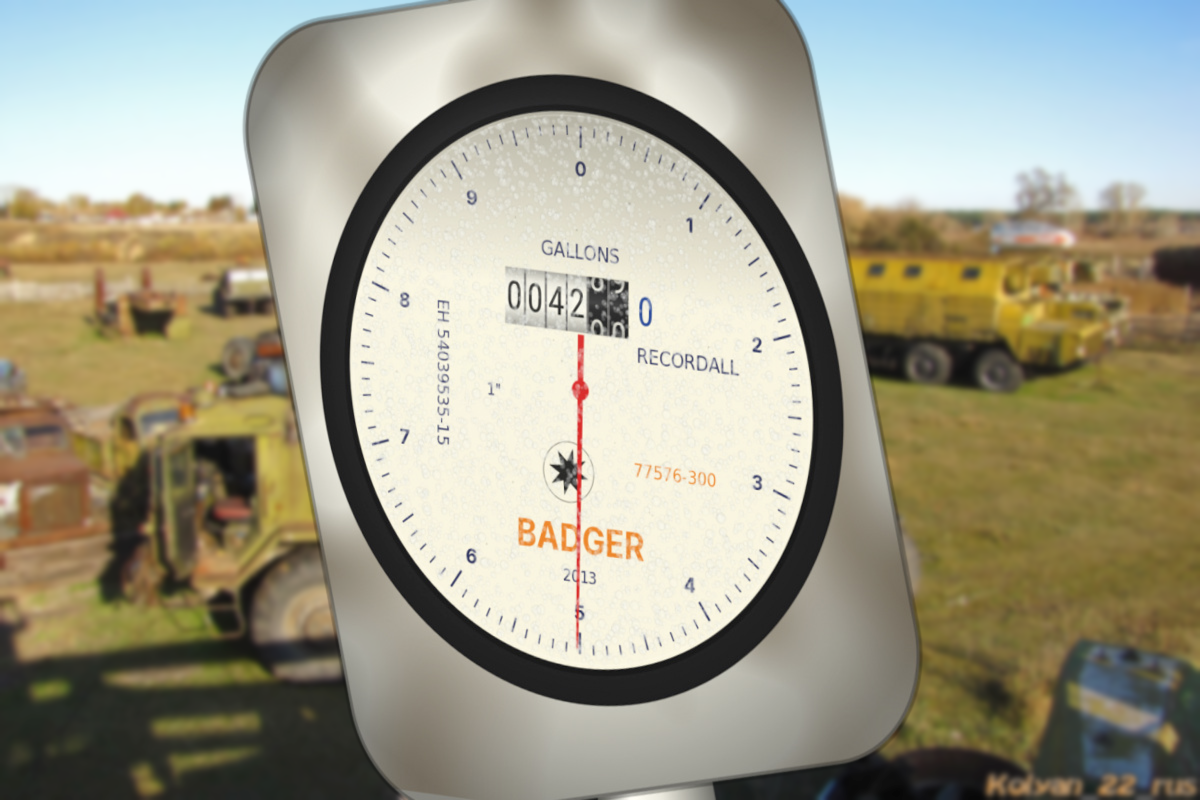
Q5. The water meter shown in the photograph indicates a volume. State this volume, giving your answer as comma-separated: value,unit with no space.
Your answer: 42895.0,gal
